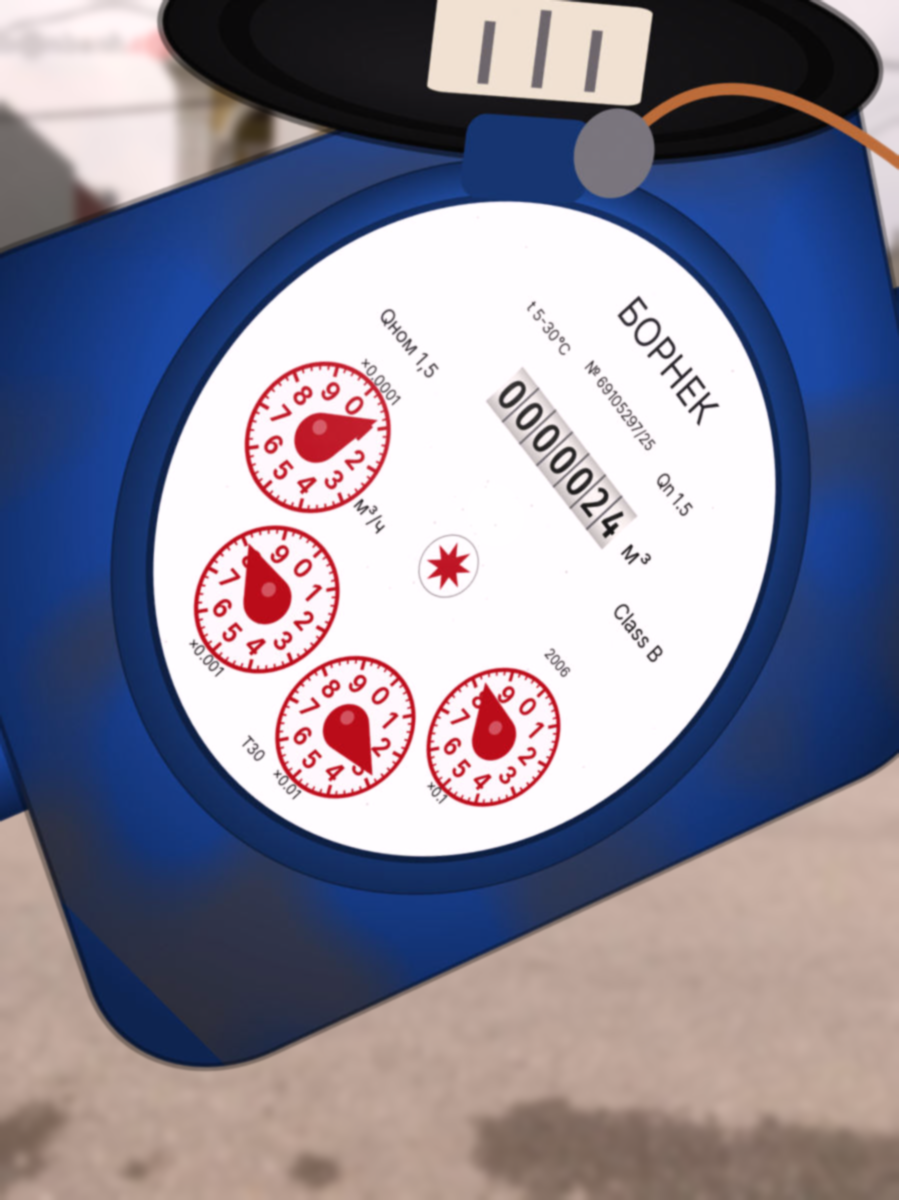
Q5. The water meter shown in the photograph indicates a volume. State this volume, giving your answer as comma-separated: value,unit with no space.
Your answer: 24.8280,m³
